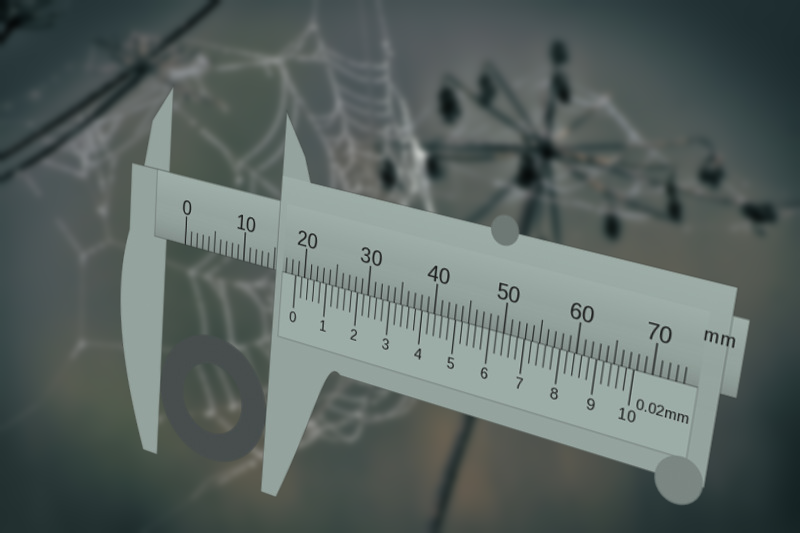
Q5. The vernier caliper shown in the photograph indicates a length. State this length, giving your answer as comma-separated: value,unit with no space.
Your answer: 18.6,mm
